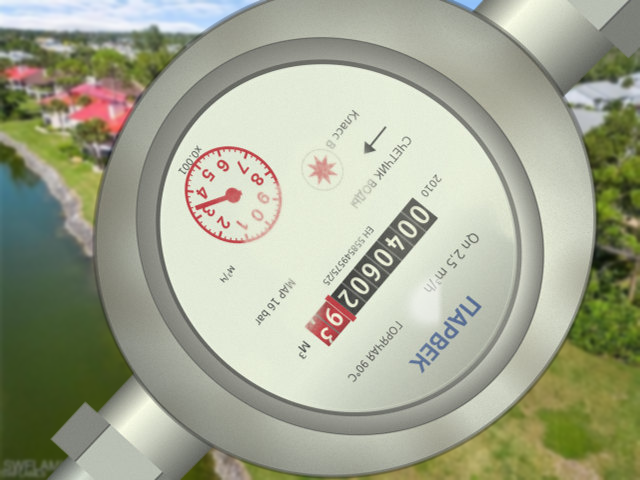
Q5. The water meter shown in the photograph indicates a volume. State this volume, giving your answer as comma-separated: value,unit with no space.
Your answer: 40602.933,m³
